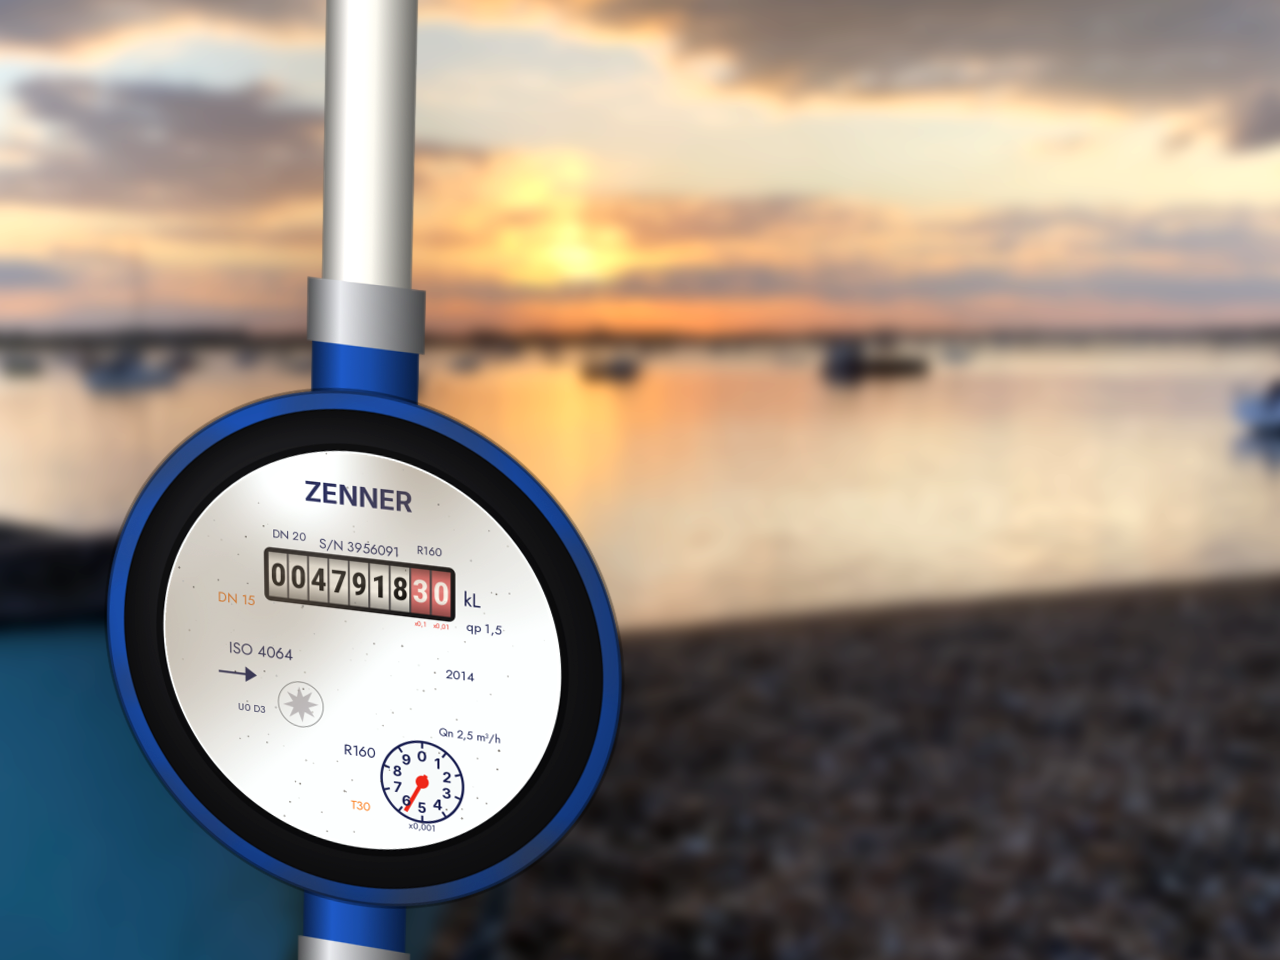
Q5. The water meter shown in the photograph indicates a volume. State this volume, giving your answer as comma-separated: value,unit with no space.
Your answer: 47918.305,kL
